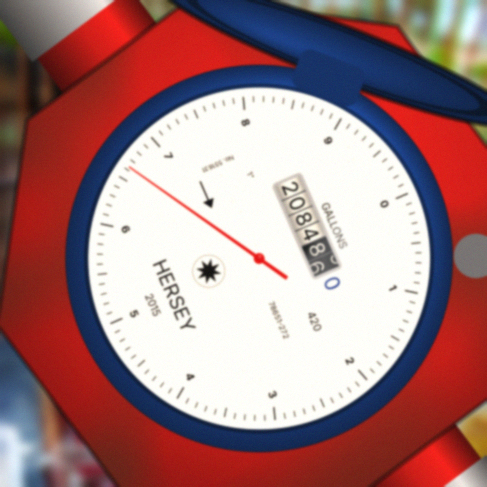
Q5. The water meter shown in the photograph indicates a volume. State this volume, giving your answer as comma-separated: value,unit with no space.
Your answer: 2084856.6,gal
